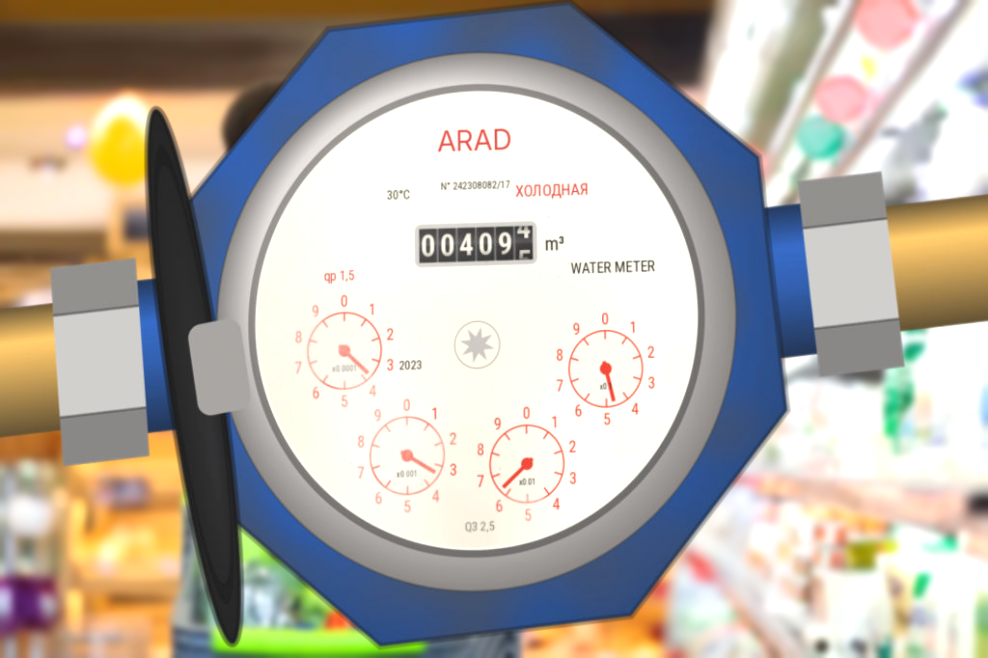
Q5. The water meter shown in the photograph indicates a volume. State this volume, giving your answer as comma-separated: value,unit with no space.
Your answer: 4094.4633,m³
